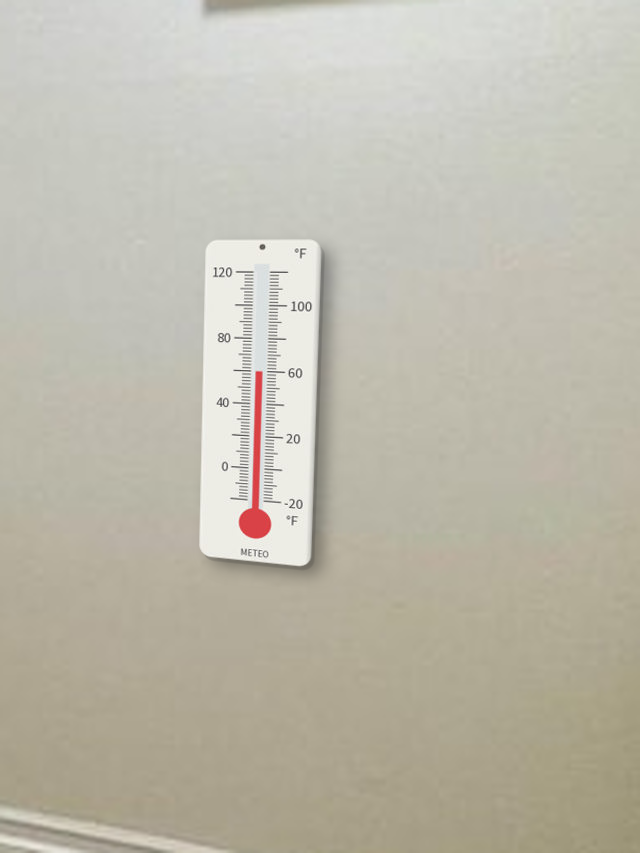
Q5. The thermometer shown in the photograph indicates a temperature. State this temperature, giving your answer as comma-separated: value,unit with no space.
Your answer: 60,°F
